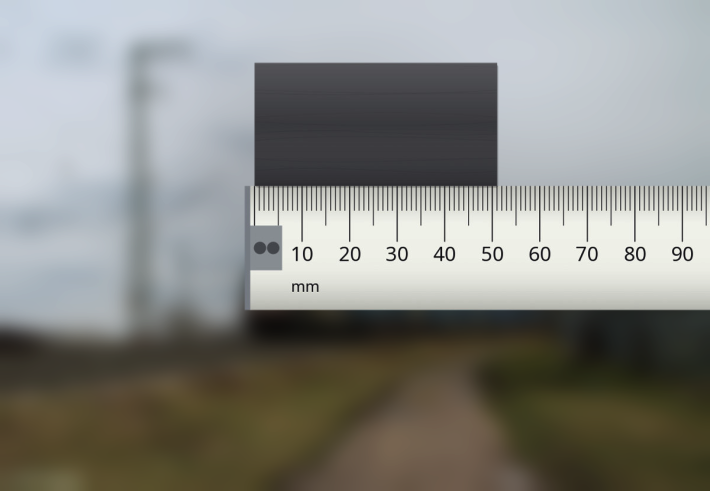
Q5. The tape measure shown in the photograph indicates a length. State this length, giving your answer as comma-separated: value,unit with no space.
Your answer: 51,mm
